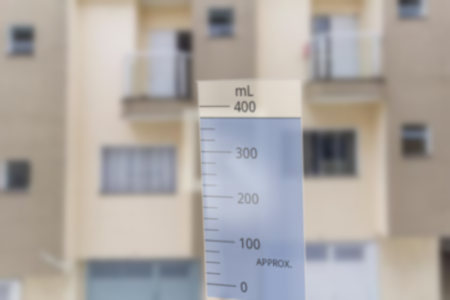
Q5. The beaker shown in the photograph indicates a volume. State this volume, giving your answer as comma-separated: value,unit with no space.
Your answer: 375,mL
